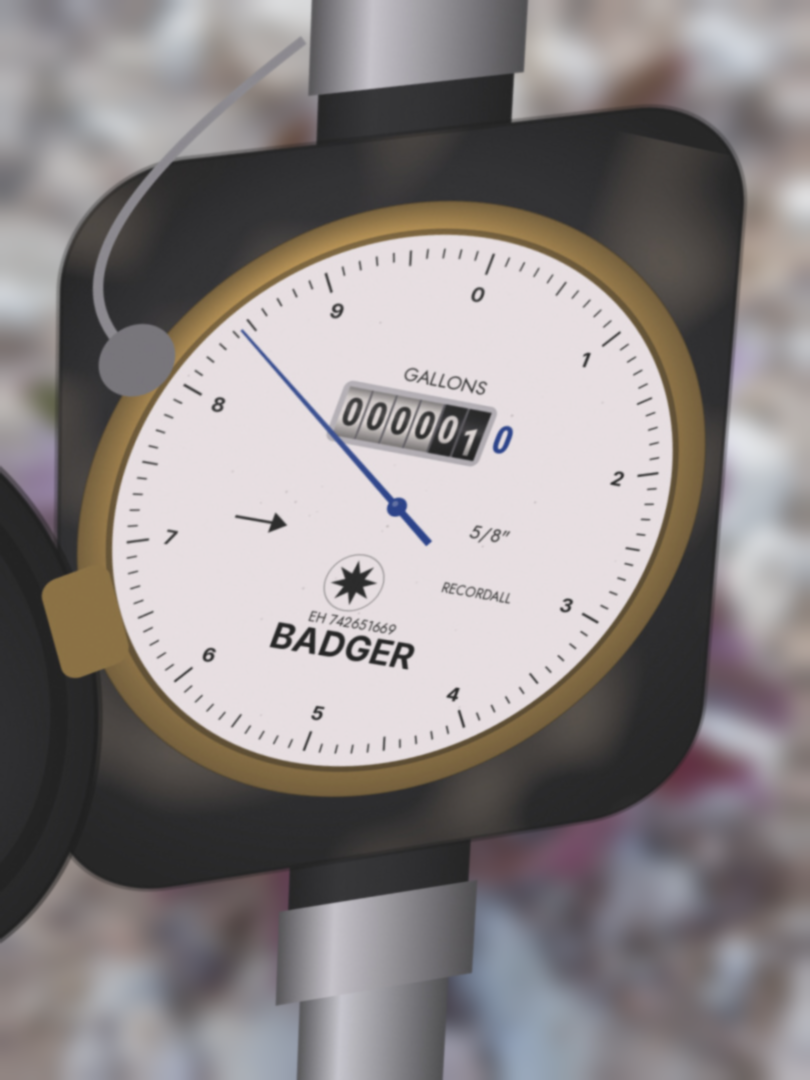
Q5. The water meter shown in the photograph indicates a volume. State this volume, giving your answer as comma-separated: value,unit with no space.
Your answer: 8.4,gal
